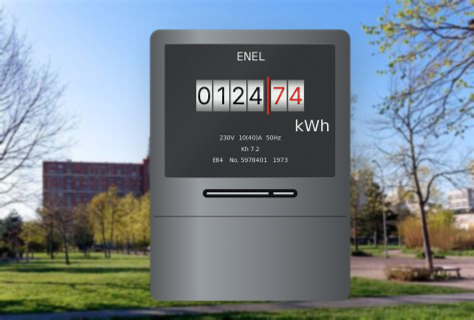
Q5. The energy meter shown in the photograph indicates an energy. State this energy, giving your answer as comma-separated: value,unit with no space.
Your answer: 124.74,kWh
